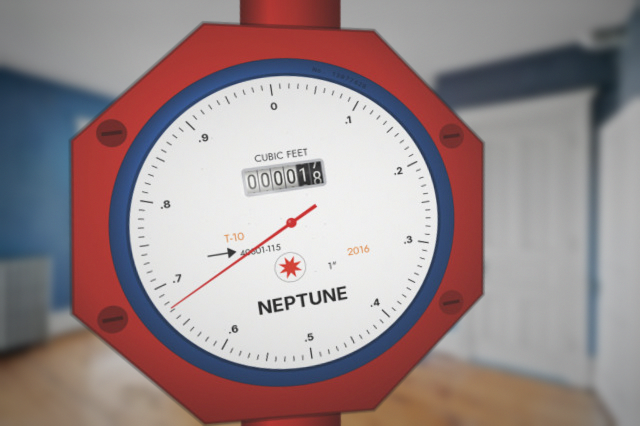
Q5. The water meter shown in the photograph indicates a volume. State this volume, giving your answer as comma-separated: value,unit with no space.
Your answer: 17.67,ft³
